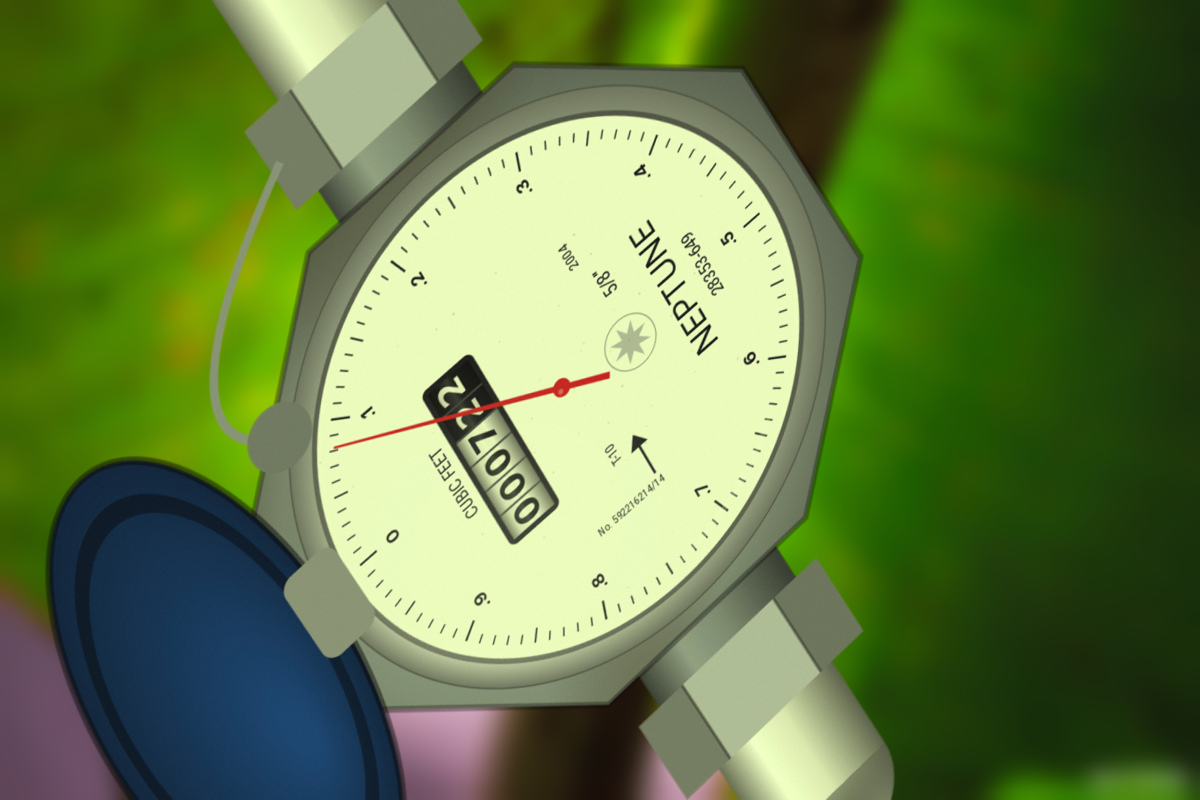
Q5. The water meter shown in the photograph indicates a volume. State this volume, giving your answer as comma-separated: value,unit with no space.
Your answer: 722.08,ft³
